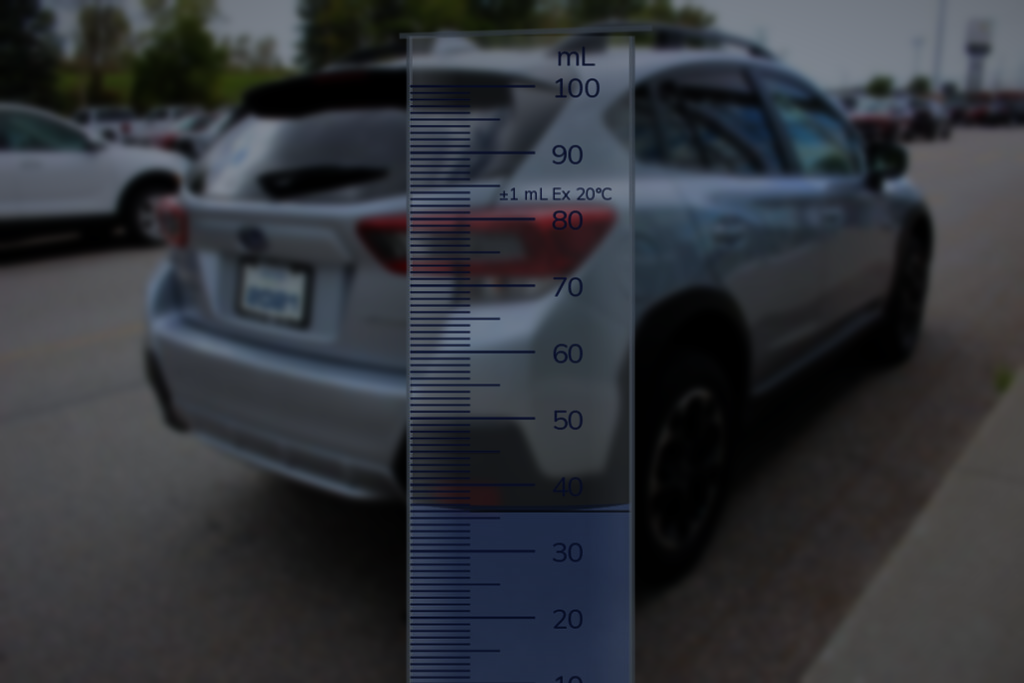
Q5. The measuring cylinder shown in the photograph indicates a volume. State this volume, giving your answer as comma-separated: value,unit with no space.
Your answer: 36,mL
